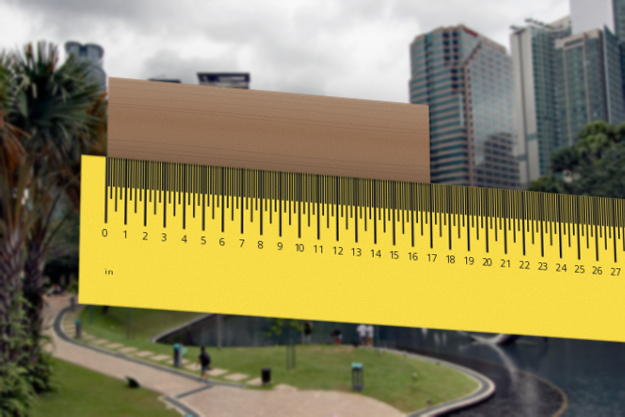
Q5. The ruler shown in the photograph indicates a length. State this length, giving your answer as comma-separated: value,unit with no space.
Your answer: 17,in
